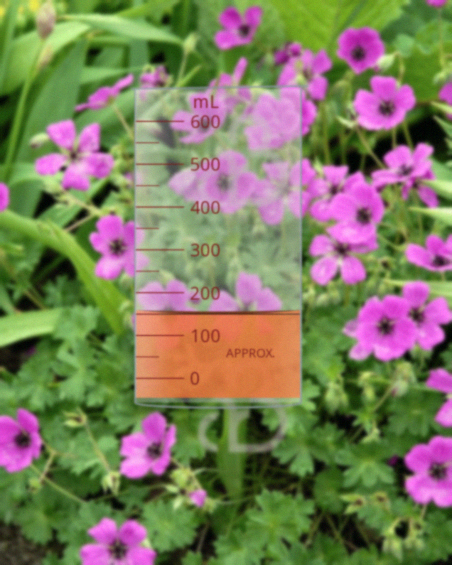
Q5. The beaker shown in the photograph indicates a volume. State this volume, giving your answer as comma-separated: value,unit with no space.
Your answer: 150,mL
